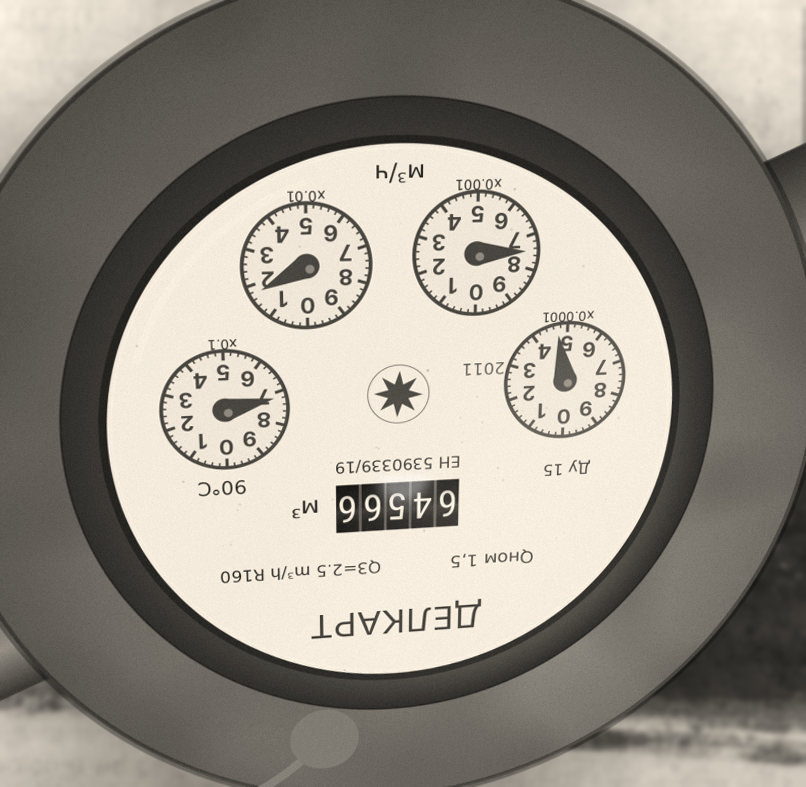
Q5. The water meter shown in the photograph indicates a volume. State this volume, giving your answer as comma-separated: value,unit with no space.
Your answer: 64566.7174,m³
